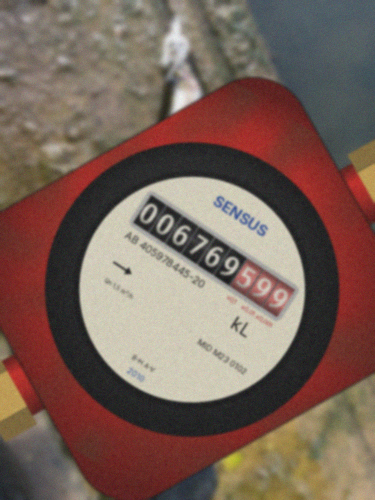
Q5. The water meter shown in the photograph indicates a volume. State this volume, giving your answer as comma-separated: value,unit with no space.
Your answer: 6769.599,kL
